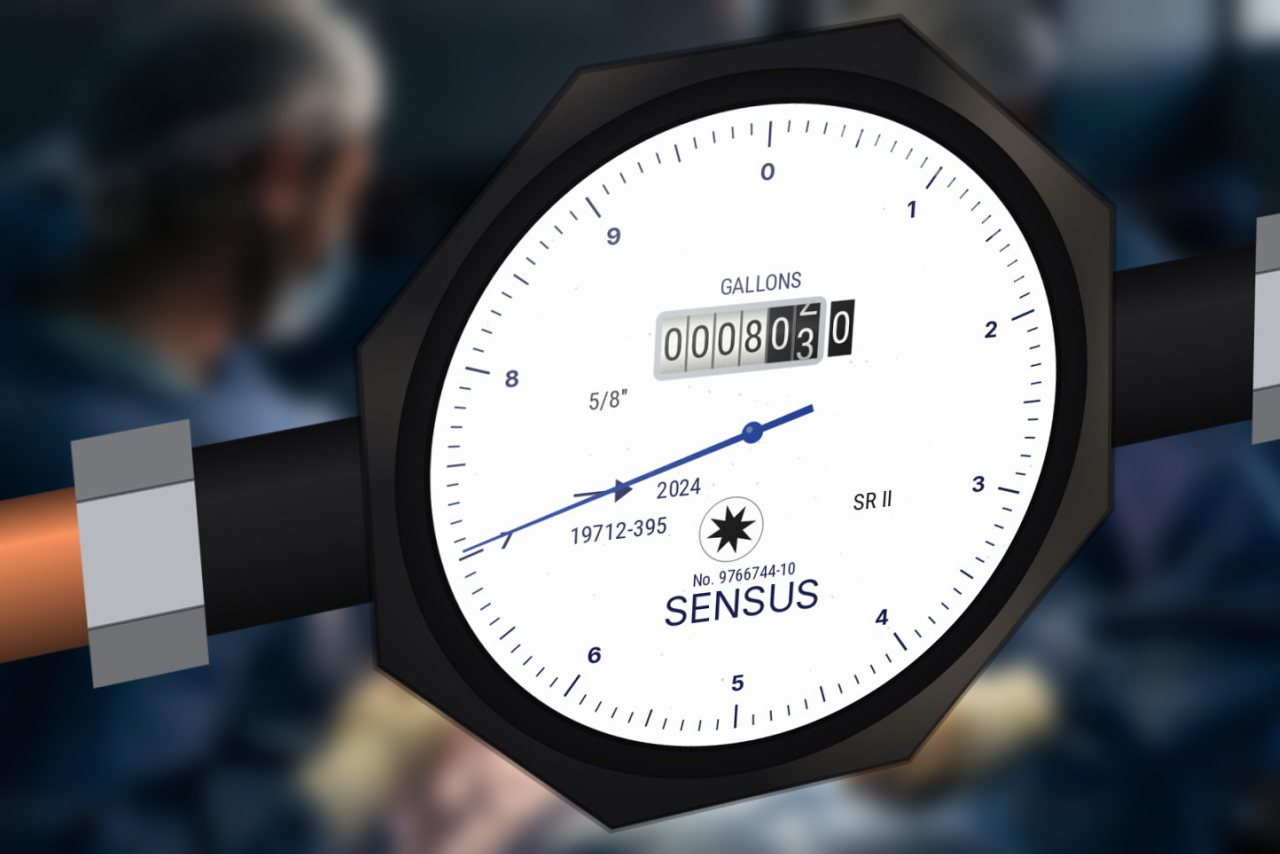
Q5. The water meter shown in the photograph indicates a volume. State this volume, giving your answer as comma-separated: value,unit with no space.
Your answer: 8027.0,gal
